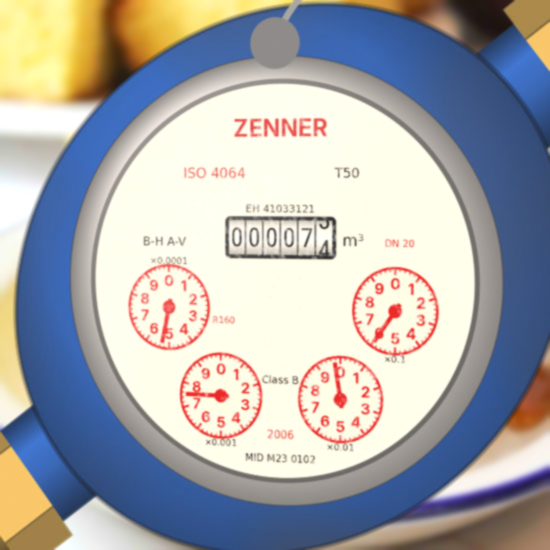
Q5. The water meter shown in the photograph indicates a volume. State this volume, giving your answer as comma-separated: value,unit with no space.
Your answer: 73.5975,m³
